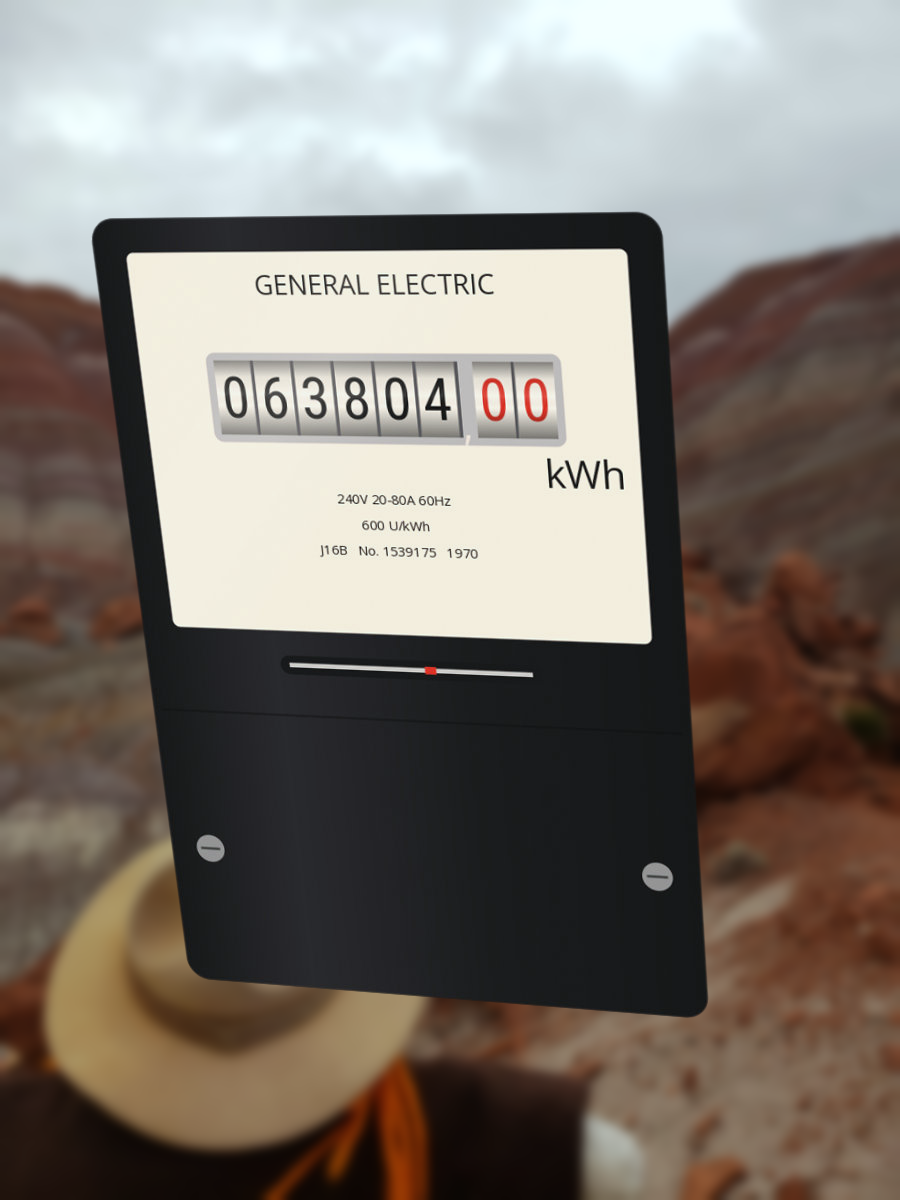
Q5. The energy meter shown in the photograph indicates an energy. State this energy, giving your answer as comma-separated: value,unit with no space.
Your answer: 63804.00,kWh
